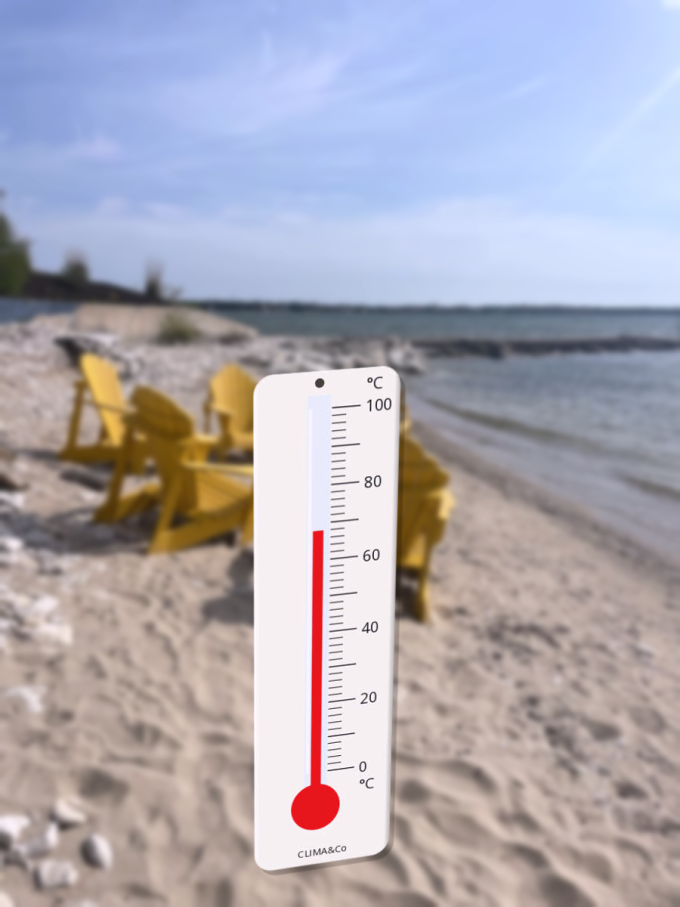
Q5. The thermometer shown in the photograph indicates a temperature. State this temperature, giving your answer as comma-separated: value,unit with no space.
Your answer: 68,°C
